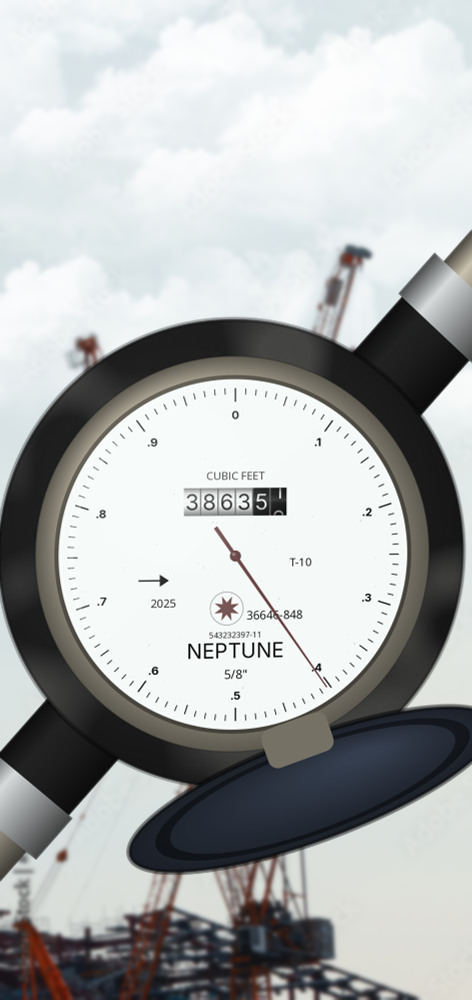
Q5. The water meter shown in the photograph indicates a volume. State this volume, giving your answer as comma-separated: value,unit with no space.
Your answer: 386351.40,ft³
